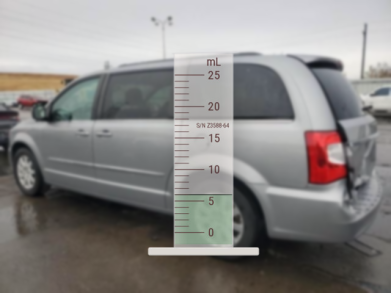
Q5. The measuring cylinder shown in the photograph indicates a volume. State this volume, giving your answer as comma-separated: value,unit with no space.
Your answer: 6,mL
